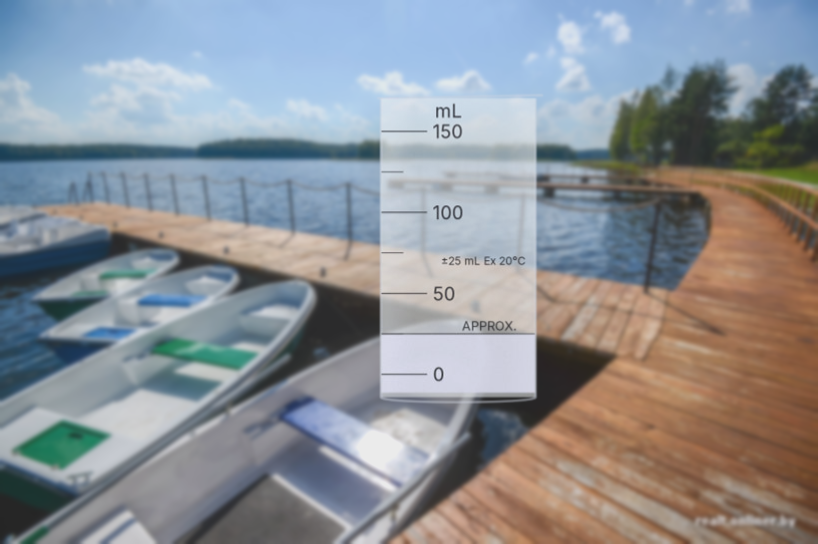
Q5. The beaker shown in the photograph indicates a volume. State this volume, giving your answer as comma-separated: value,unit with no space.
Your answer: 25,mL
